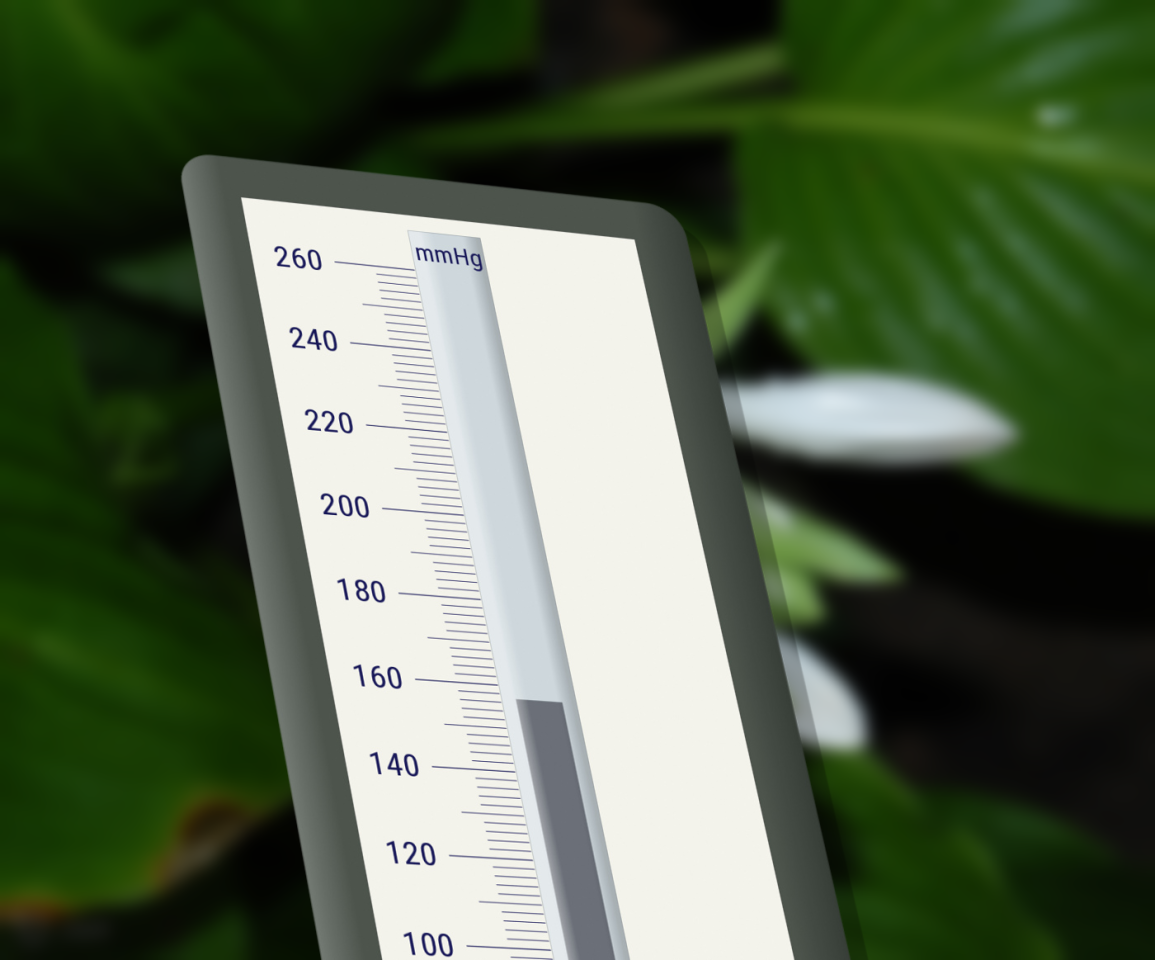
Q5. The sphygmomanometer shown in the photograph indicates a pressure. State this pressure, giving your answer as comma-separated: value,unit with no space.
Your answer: 157,mmHg
